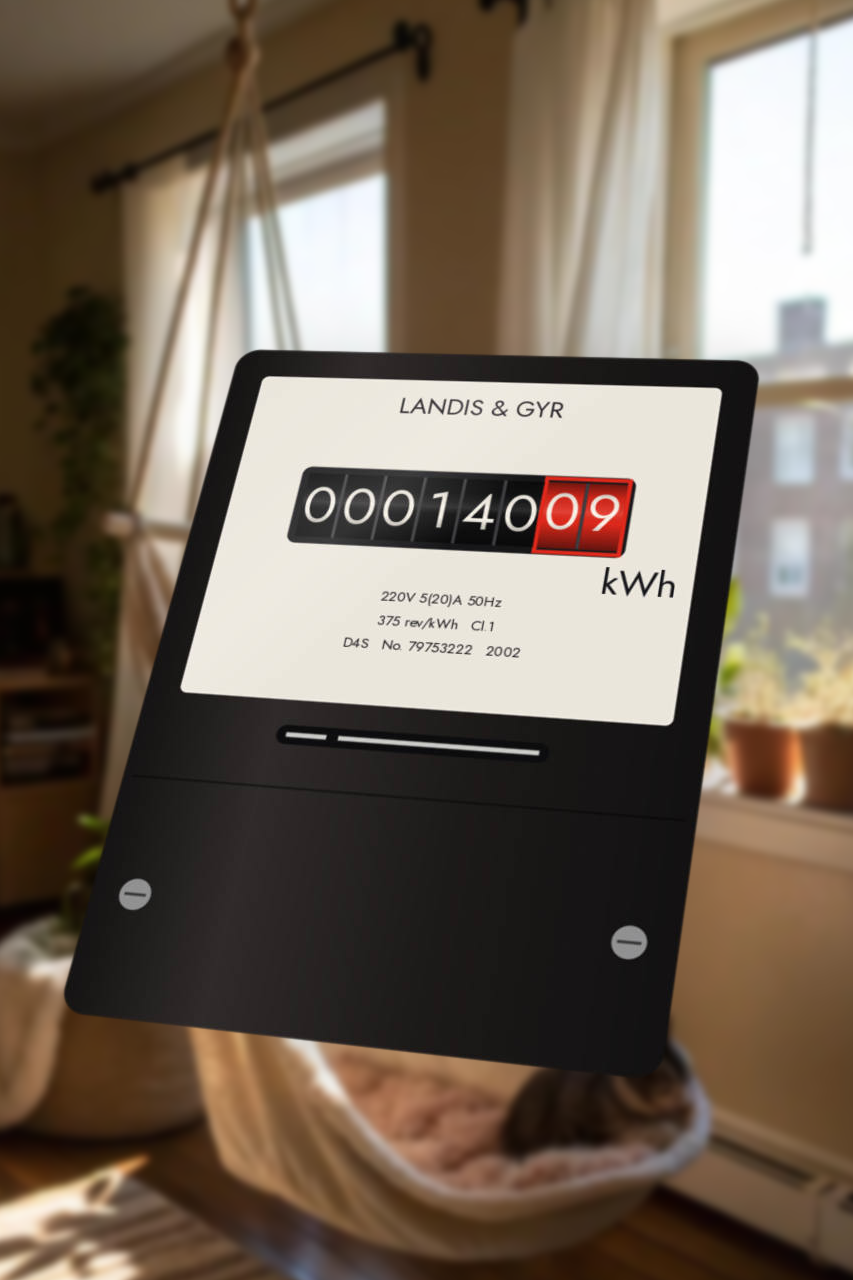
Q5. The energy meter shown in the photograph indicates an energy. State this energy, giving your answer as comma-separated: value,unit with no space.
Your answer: 140.09,kWh
